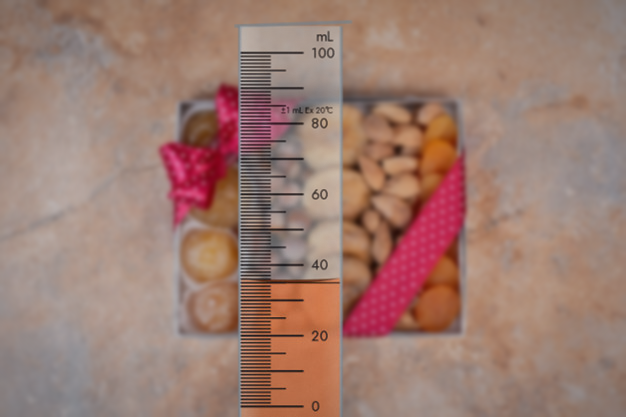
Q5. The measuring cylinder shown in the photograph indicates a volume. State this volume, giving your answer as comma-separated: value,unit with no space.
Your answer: 35,mL
